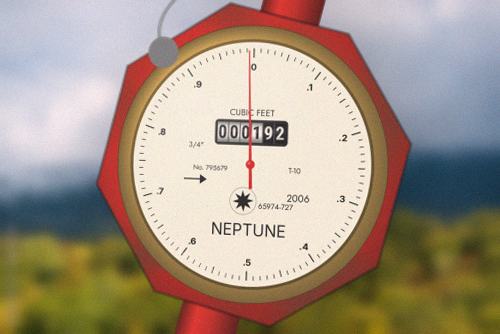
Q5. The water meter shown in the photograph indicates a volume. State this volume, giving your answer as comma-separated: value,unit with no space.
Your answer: 191.99,ft³
